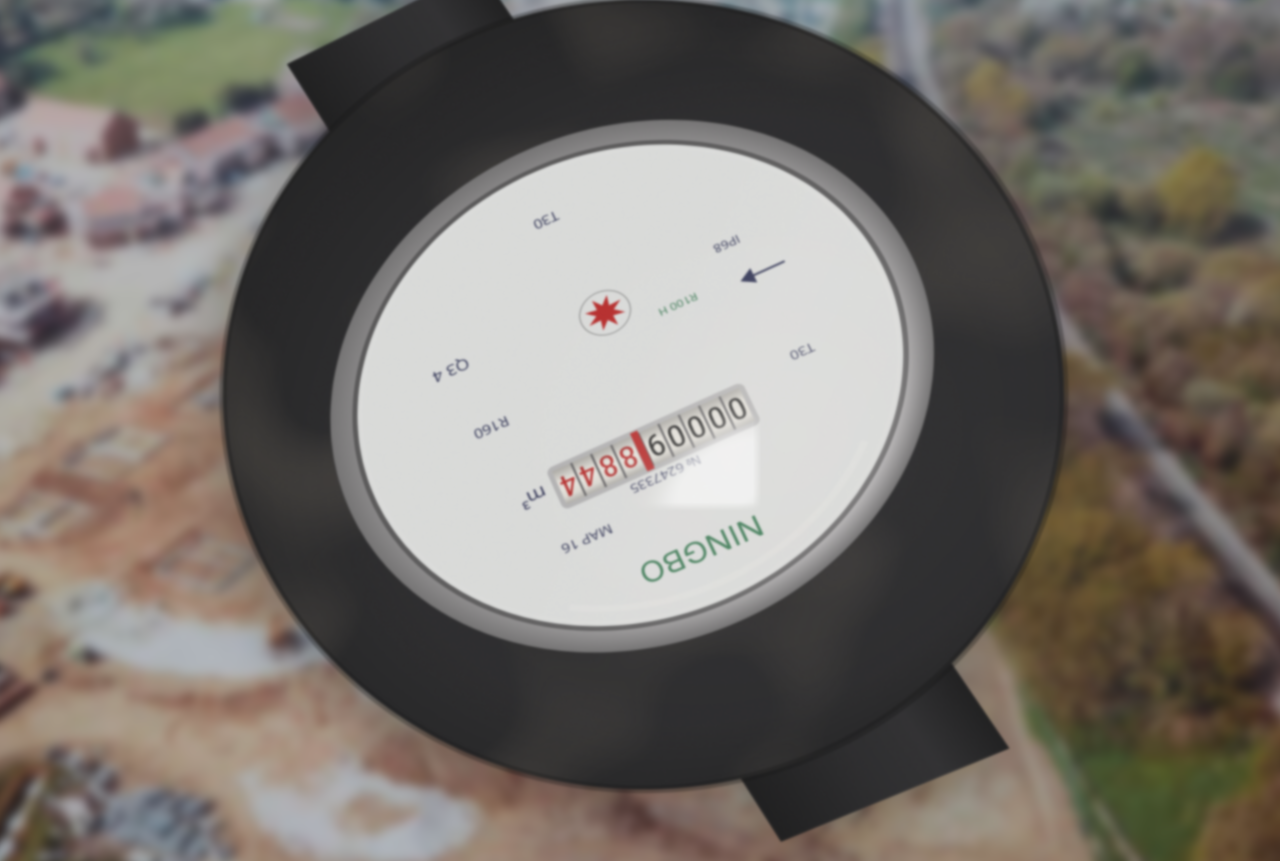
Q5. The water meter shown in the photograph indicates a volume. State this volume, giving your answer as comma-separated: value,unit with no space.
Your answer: 9.8844,m³
